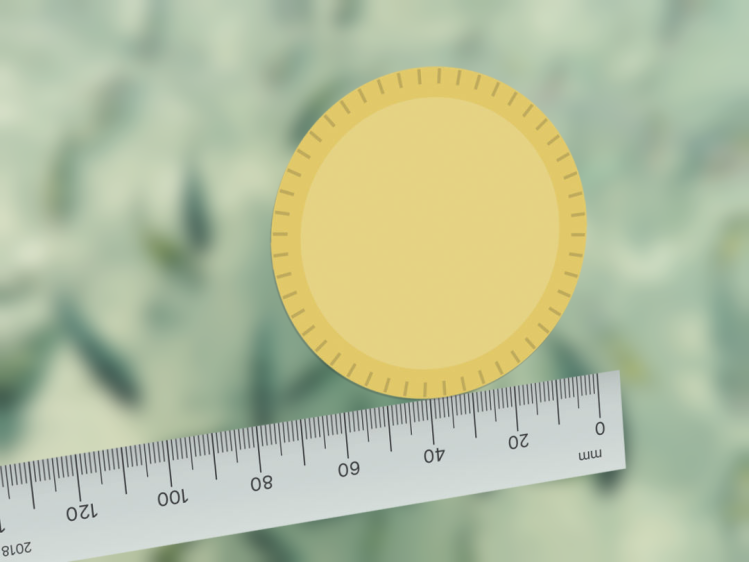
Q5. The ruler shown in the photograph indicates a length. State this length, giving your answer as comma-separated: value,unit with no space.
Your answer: 73,mm
